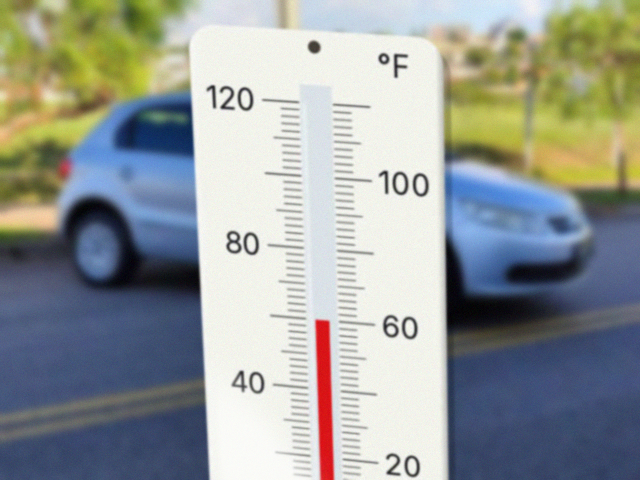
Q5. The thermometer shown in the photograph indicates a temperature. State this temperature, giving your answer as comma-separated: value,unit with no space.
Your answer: 60,°F
